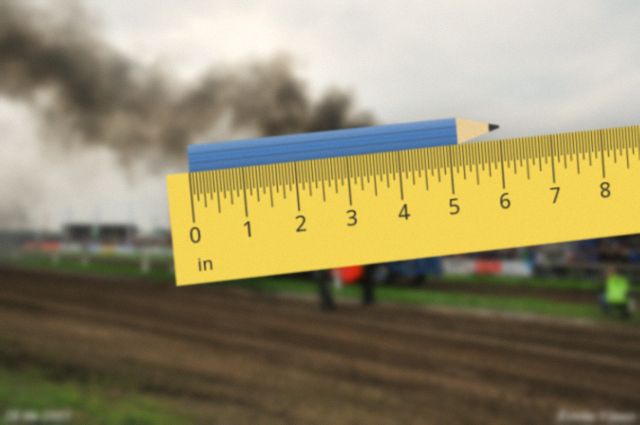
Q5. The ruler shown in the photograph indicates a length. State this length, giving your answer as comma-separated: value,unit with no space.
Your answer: 6,in
